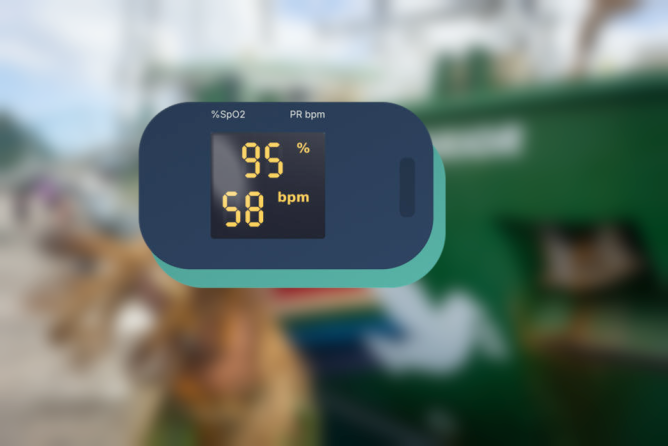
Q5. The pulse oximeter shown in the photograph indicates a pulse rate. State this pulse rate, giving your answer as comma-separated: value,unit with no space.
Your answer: 58,bpm
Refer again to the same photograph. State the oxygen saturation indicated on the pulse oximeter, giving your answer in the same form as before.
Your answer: 95,%
